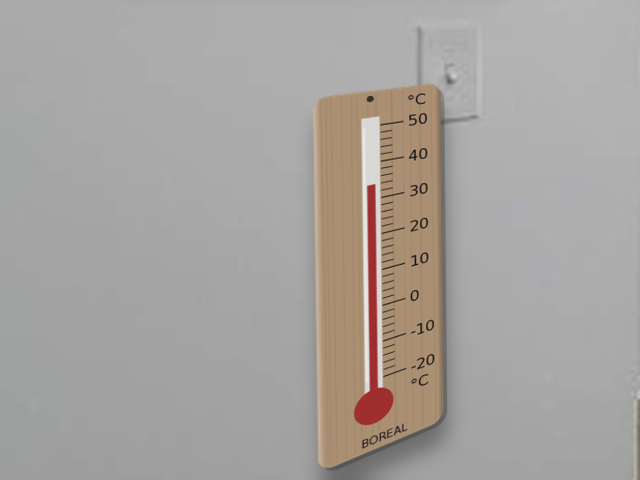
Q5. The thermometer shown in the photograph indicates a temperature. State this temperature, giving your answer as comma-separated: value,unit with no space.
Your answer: 34,°C
